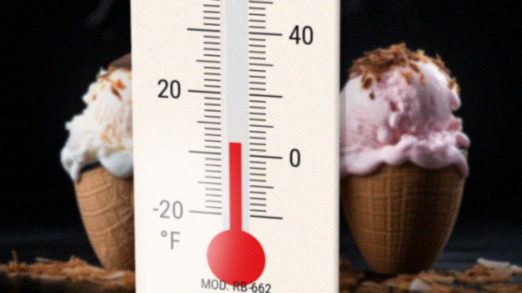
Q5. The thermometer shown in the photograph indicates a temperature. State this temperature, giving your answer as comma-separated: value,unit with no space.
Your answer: 4,°F
